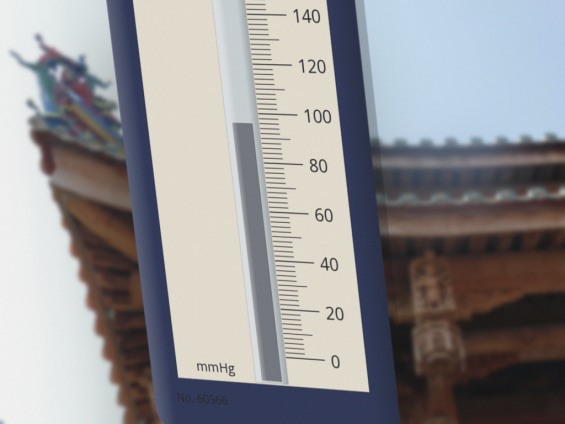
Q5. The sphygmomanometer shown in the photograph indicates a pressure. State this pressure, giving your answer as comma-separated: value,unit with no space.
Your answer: 96,mmHg
